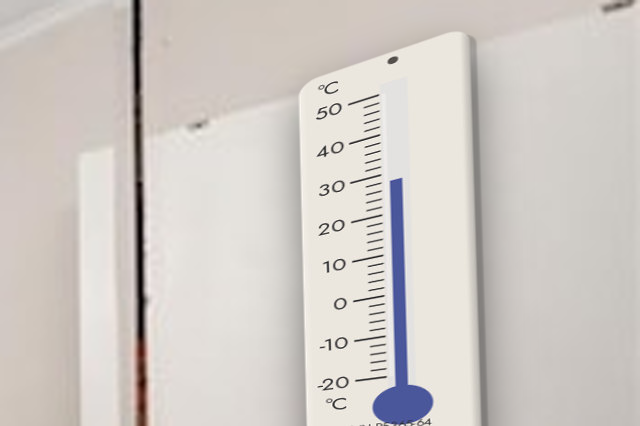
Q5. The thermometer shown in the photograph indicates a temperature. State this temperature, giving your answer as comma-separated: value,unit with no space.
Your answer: 28,°C
